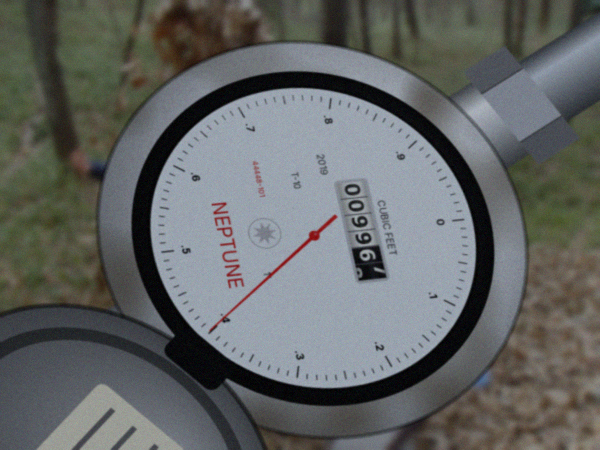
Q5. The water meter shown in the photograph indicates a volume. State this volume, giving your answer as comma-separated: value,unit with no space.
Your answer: 9967.40,ft³
